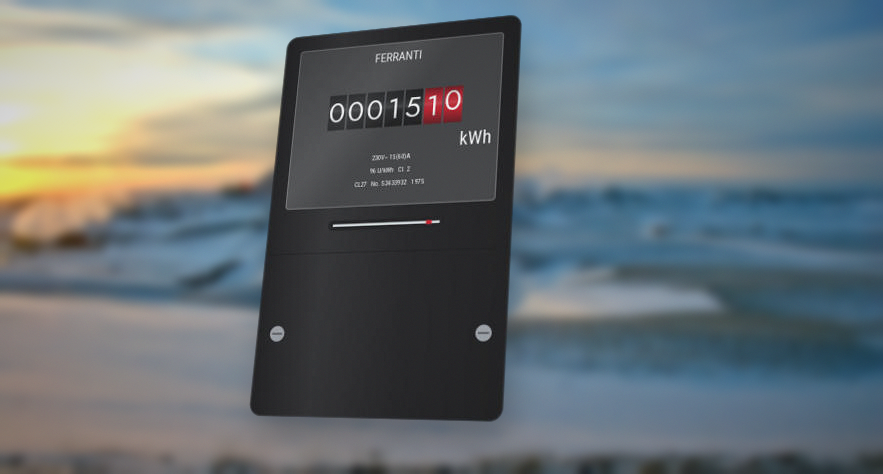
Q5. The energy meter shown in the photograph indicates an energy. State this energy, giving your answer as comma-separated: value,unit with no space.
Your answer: 15.10,kWh
